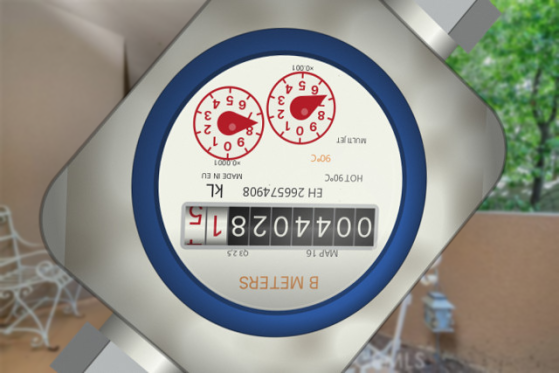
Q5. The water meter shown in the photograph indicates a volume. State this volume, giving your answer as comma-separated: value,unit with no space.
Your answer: 44028.1467,kL
